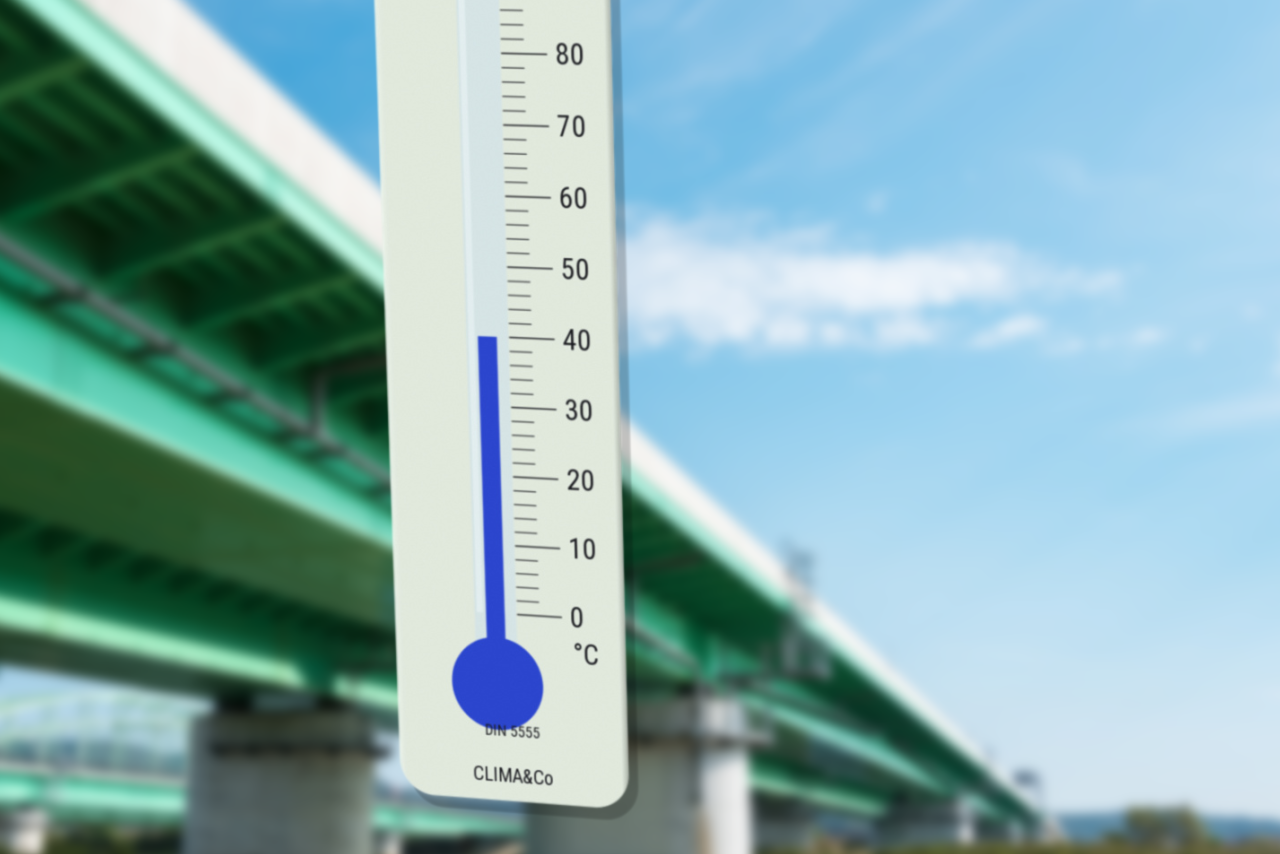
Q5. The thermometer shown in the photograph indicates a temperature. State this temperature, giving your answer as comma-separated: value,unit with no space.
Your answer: 40,°C
